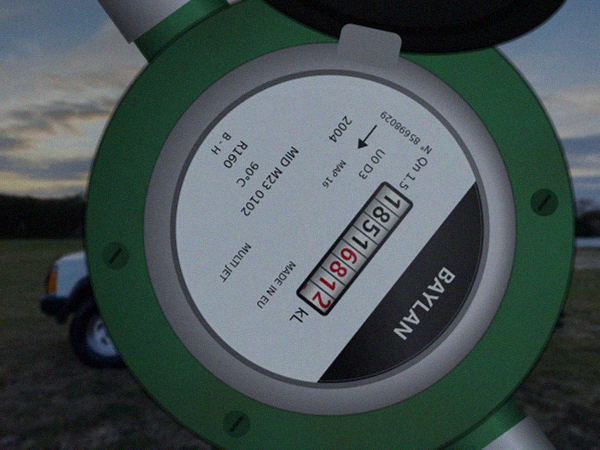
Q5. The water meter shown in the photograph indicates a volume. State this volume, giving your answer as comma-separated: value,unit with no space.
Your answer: 1851.6812,kL
